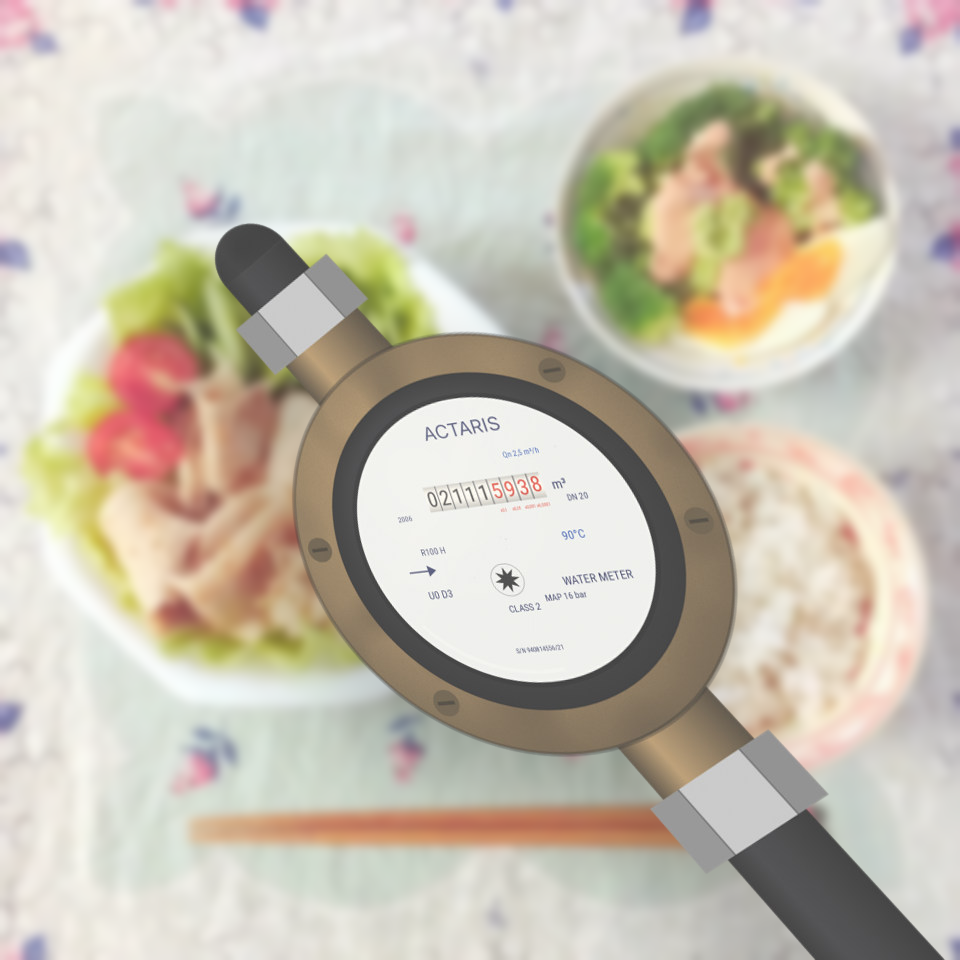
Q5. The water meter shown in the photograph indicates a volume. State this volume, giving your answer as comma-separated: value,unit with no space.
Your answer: 2111.5938,m³
